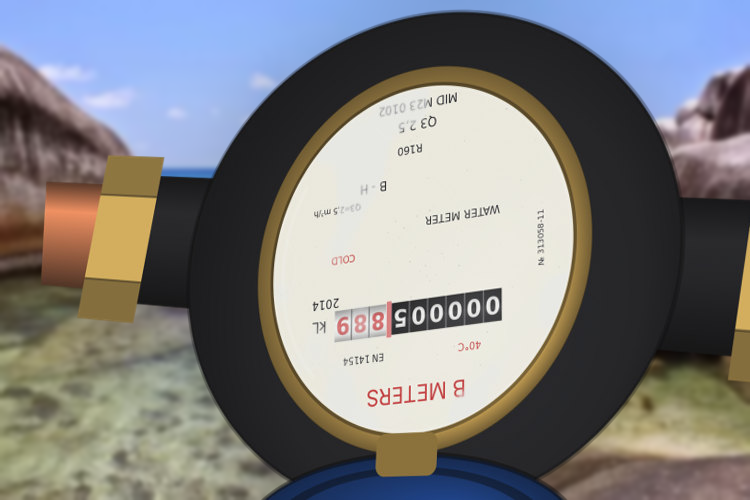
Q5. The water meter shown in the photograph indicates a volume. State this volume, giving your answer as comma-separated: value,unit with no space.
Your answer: 5.889,kL
